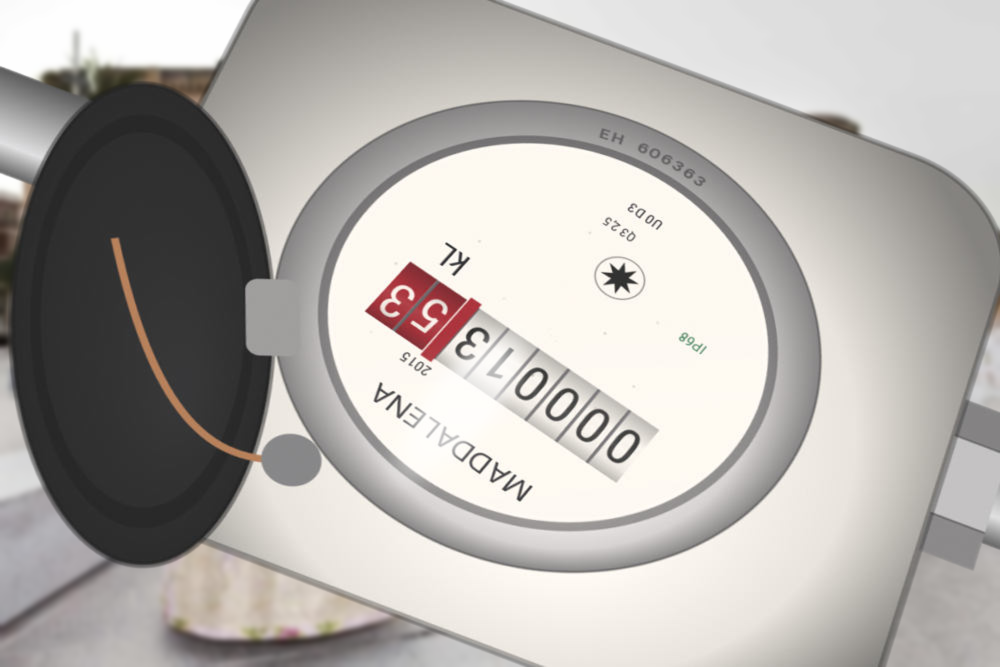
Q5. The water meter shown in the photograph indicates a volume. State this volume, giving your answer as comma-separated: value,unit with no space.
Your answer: 13.53,kL
